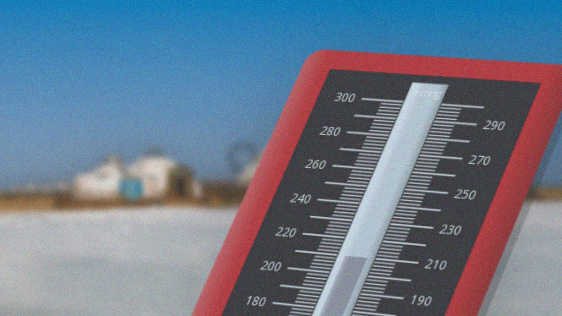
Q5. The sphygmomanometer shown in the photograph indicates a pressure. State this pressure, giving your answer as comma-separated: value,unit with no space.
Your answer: 210,mmHg
